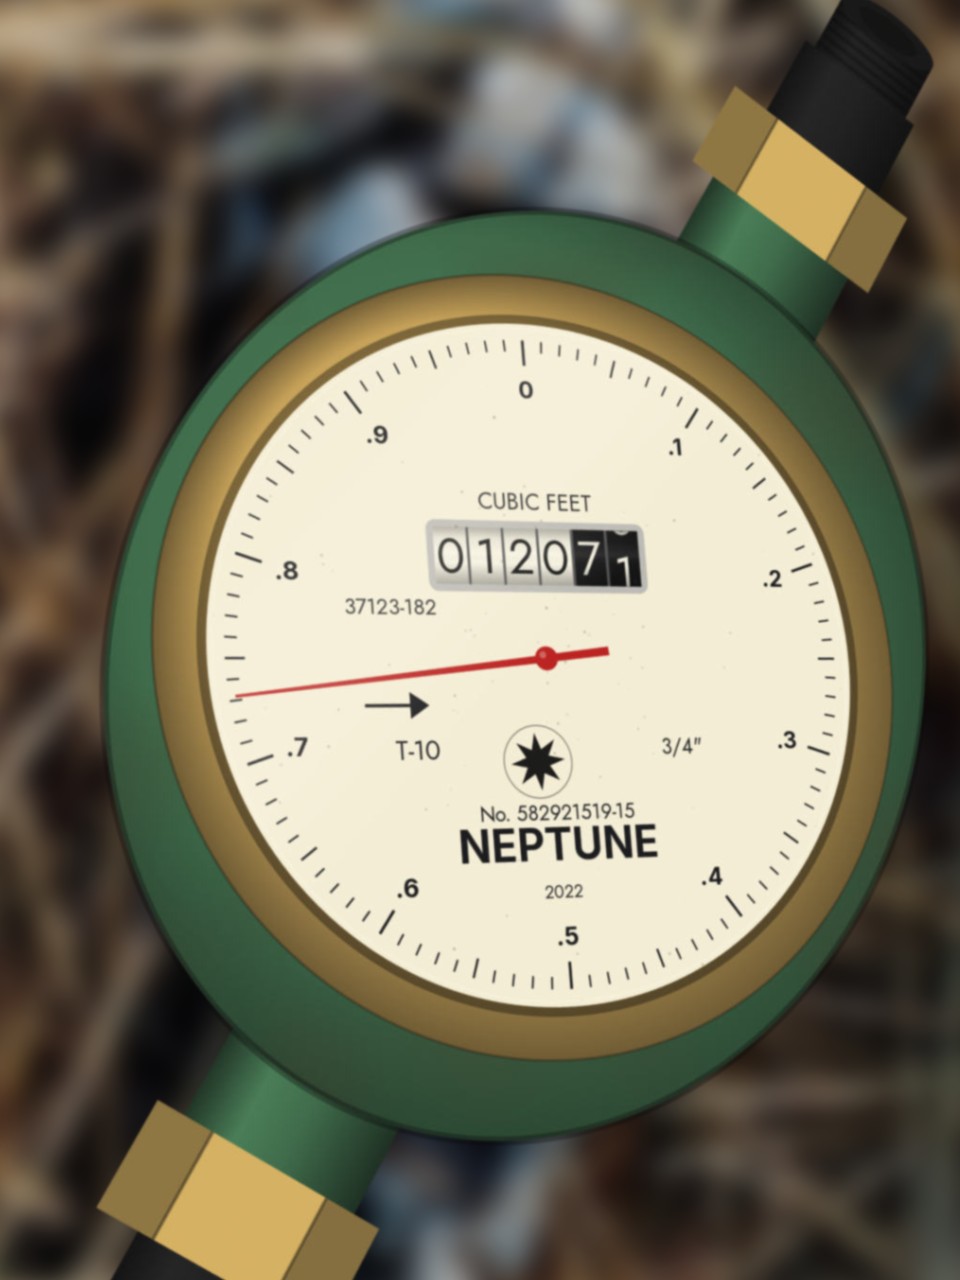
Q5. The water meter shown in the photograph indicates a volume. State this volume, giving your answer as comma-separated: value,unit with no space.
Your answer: 12070.73,ft³
